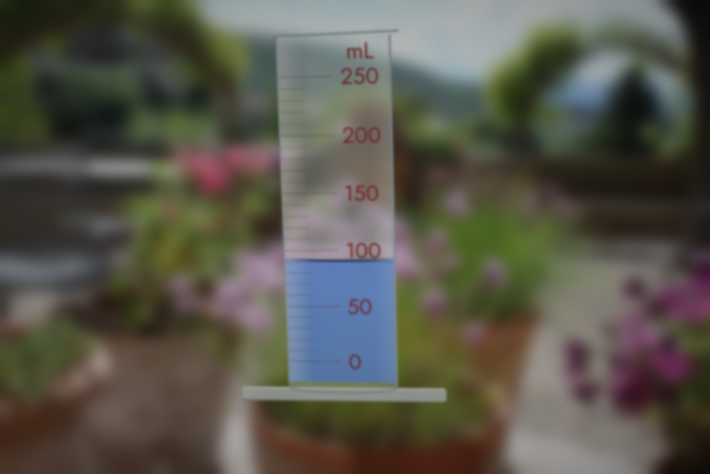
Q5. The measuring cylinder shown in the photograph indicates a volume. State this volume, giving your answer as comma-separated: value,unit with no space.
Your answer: 90,mL
